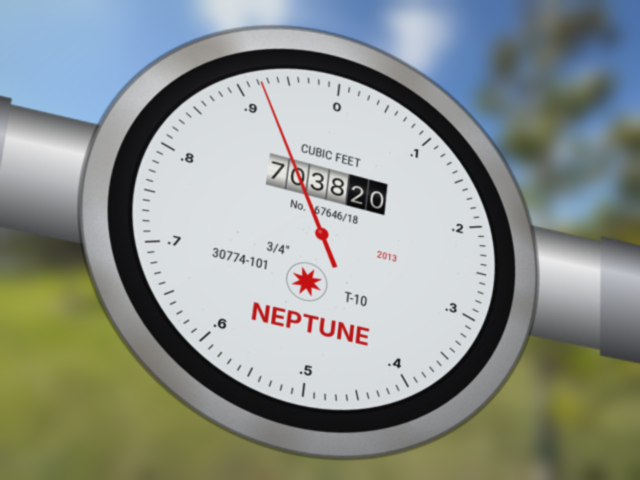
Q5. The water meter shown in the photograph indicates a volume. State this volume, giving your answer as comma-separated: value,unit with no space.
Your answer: 703819.92,ft³
